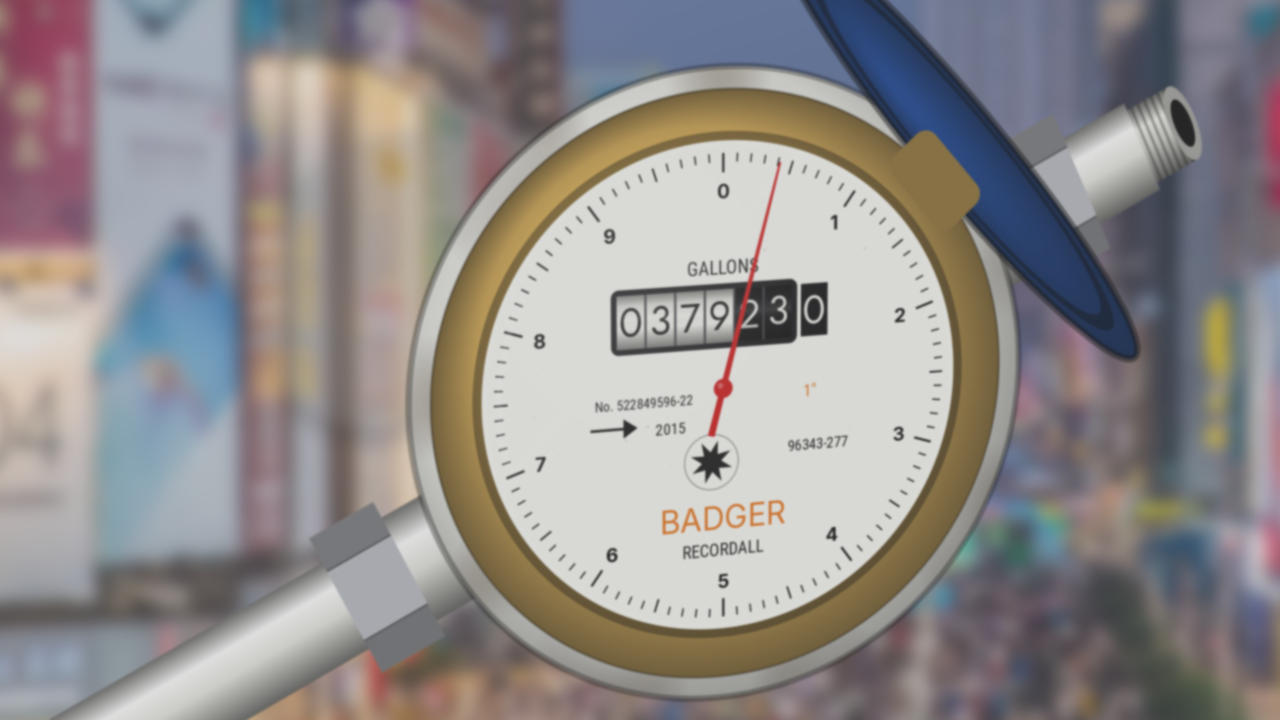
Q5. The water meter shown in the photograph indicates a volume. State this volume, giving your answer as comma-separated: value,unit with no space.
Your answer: 379230.4,gal
